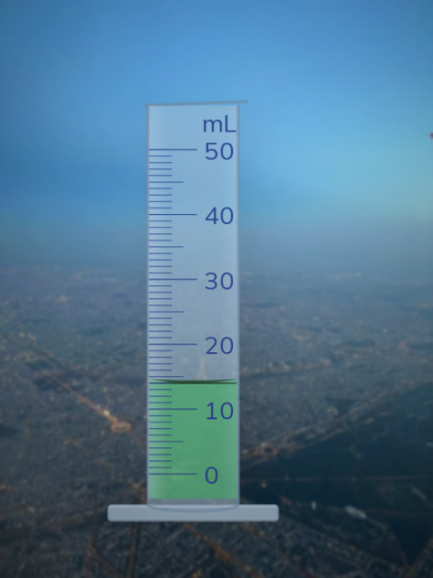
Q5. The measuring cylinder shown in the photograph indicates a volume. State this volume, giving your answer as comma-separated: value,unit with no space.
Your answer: 14,mL
